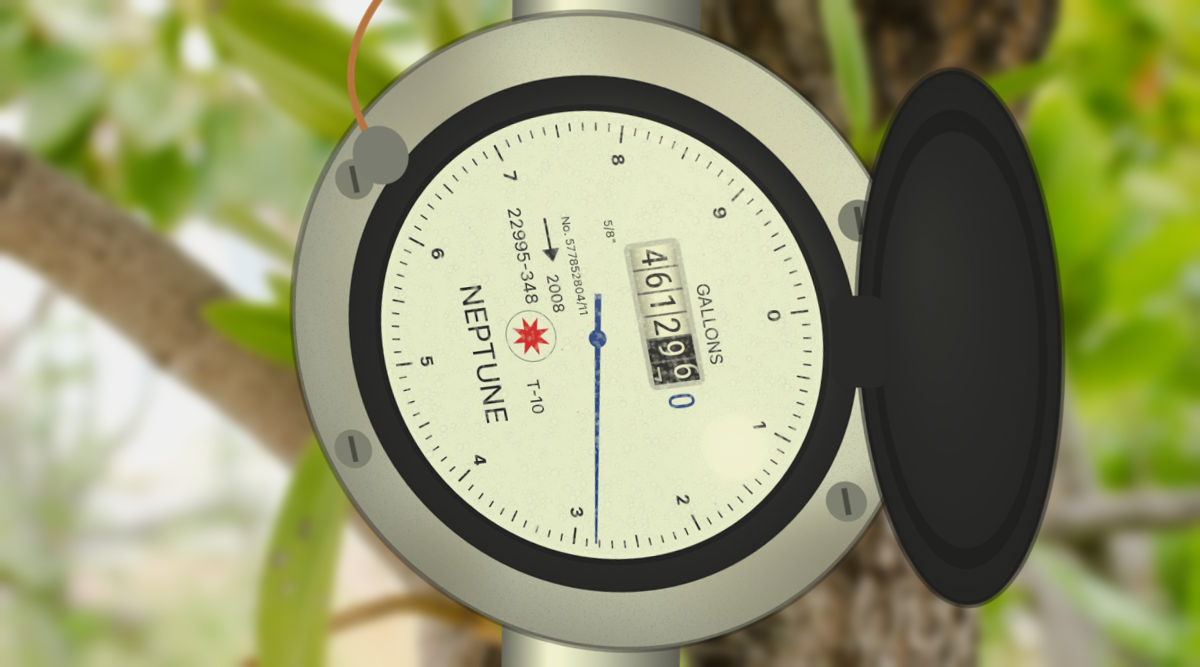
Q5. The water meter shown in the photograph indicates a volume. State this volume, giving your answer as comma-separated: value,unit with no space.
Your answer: 4612962.8,gal
